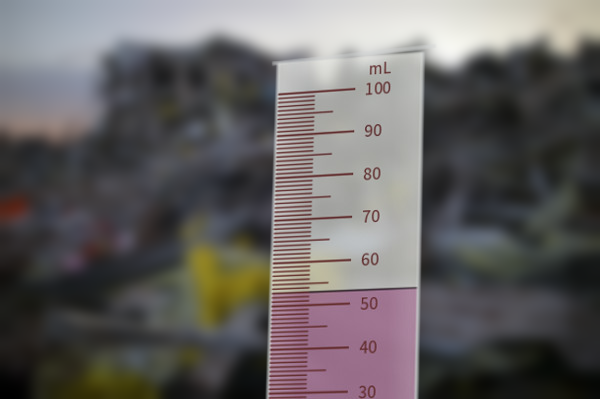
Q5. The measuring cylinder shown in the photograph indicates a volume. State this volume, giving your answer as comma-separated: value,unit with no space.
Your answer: 53,mL
